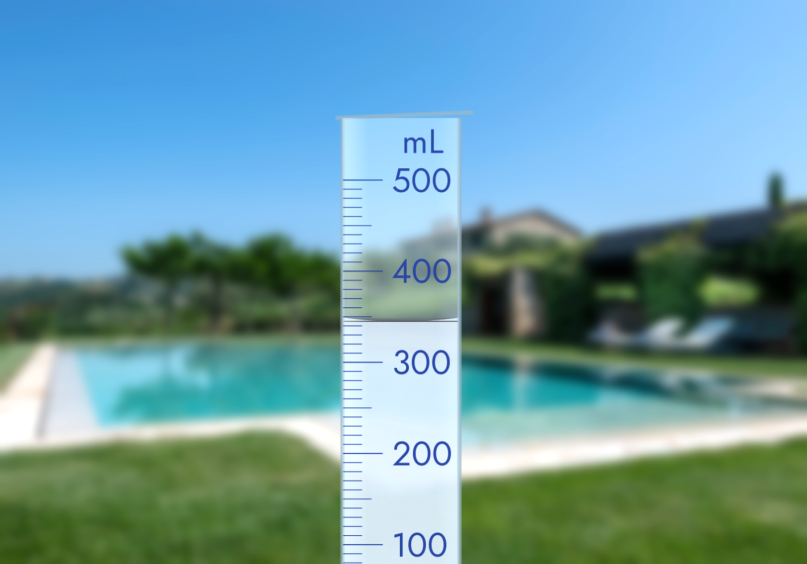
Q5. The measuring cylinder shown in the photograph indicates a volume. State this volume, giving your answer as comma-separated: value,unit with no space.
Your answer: 345,mL
